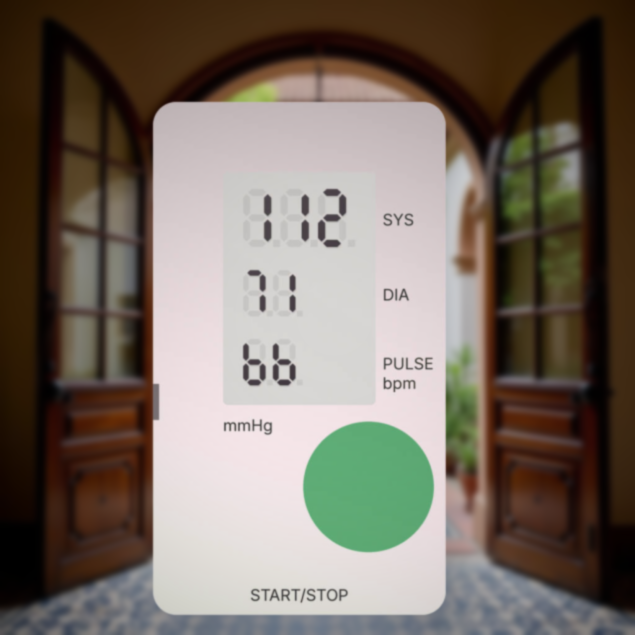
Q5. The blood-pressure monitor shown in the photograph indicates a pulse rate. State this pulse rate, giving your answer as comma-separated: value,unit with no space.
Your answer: 66,bpm
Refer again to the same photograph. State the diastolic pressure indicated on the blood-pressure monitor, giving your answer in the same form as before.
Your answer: 71,mmHg
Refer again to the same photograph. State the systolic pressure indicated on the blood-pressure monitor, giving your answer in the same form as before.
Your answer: 112,mmHg
